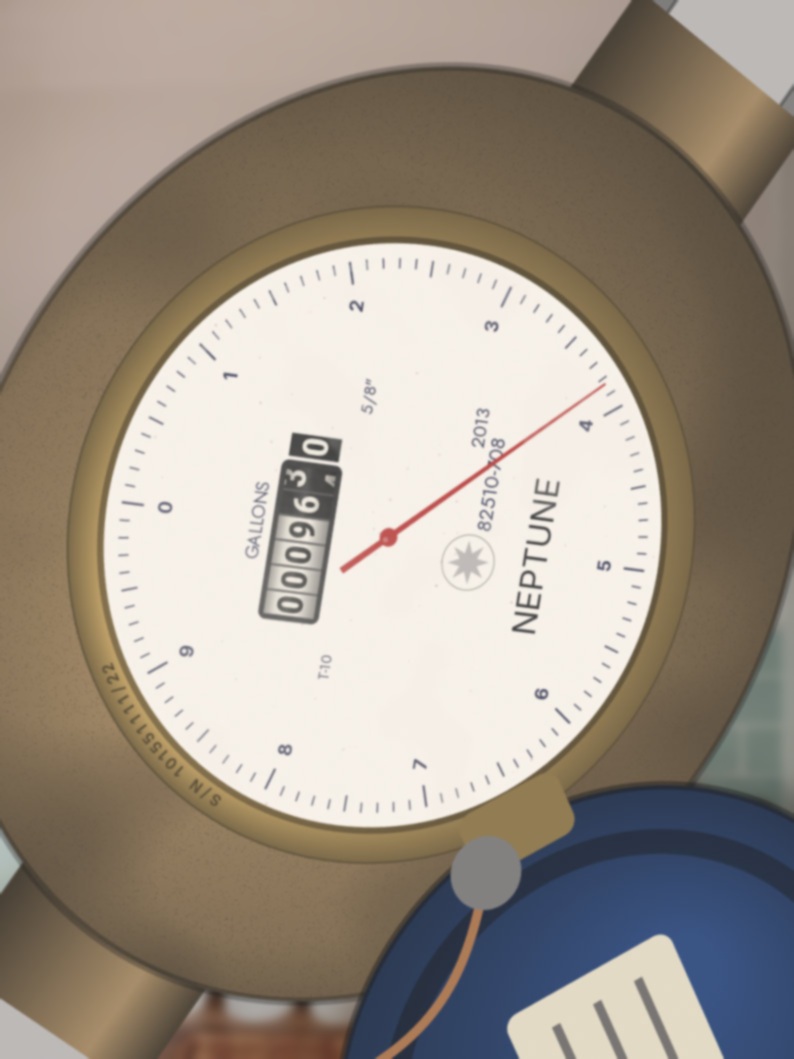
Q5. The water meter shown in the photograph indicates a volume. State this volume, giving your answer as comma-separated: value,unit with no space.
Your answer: 9633.8,gal
